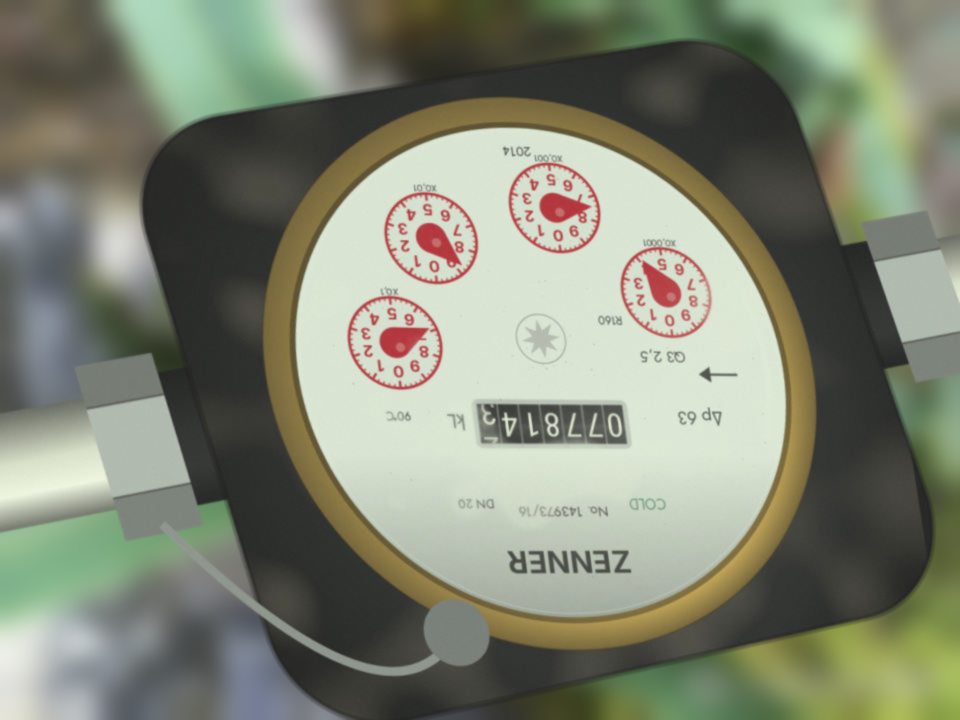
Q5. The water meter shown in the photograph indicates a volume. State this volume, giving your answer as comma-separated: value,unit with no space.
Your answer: 778142.6874,kL
